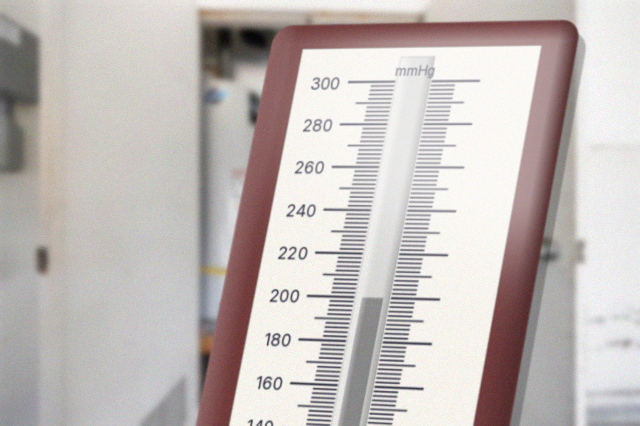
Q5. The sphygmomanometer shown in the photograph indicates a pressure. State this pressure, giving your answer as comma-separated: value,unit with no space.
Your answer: 200,mmHg
